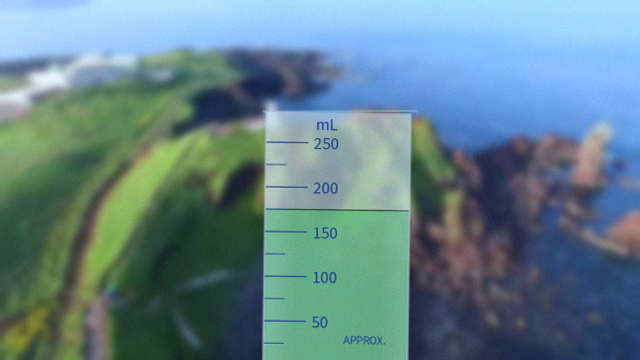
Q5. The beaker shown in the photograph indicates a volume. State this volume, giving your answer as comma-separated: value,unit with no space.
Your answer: 175,mL
